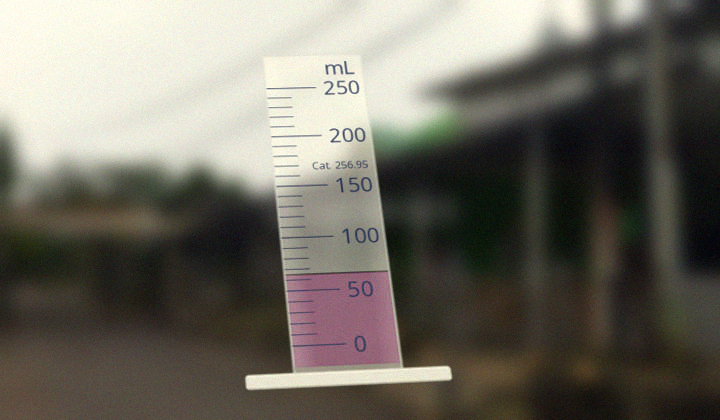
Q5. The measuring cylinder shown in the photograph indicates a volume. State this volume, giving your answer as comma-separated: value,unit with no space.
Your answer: 65,mL
